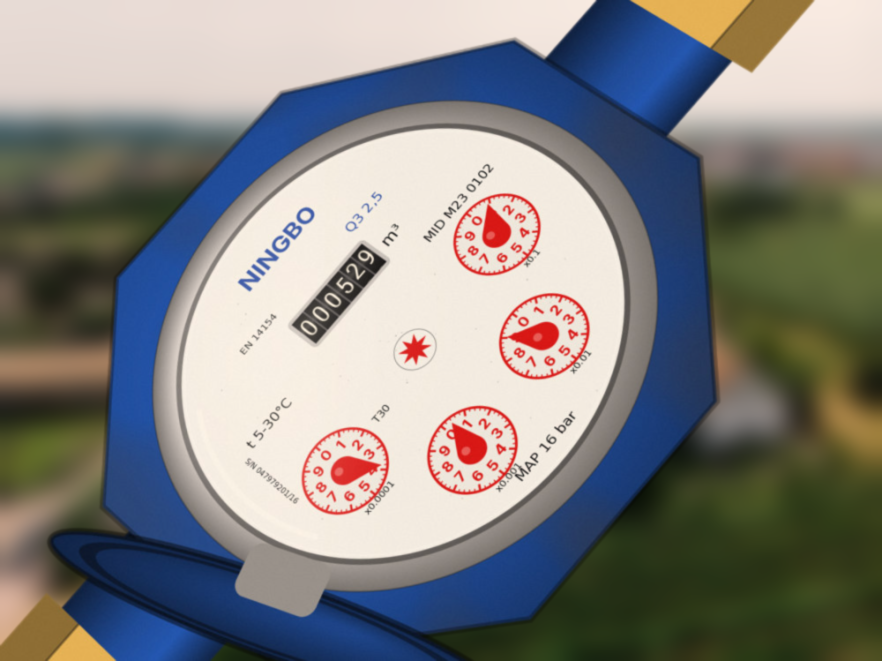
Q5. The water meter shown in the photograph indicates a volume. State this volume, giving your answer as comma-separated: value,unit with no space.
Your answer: 529.0903,m³
